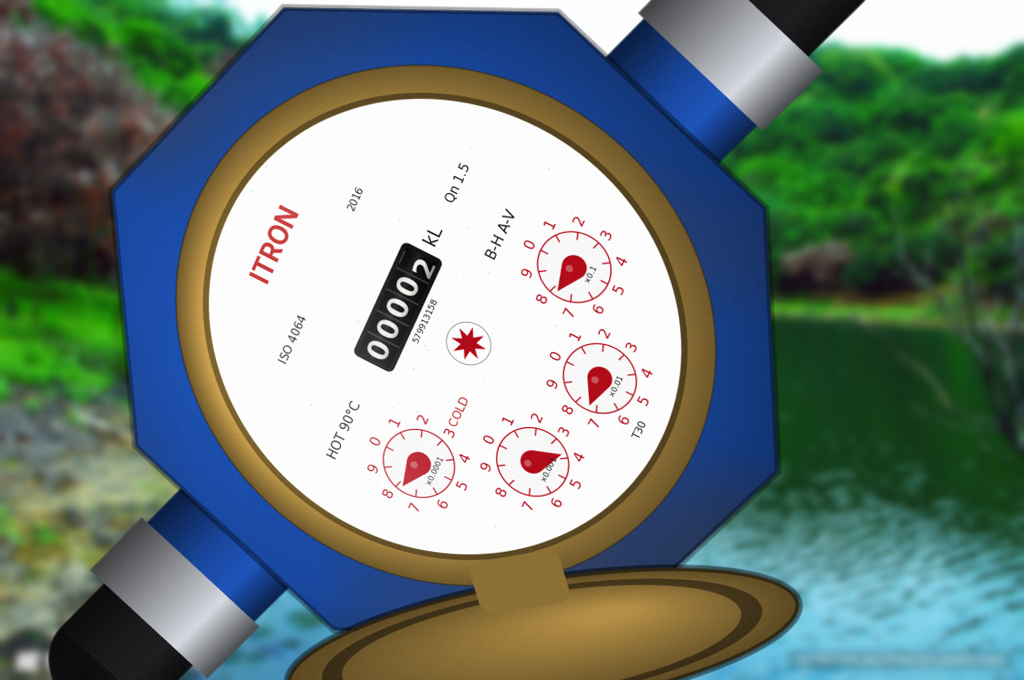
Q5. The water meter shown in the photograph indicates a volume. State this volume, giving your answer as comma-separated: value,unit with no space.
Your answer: 1.7737,kL
